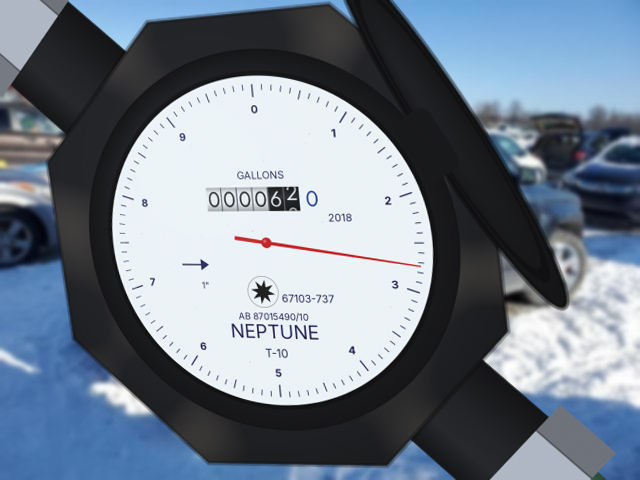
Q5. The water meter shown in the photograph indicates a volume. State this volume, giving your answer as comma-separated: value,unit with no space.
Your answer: 622.7,gal
